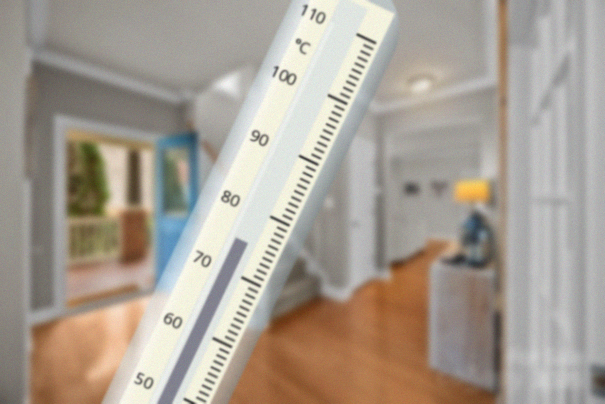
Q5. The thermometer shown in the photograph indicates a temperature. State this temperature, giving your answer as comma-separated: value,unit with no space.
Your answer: 75,°C
